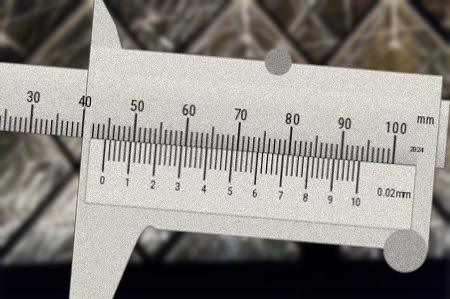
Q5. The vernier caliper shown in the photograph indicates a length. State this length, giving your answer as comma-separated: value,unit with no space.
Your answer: 44.5,mm
